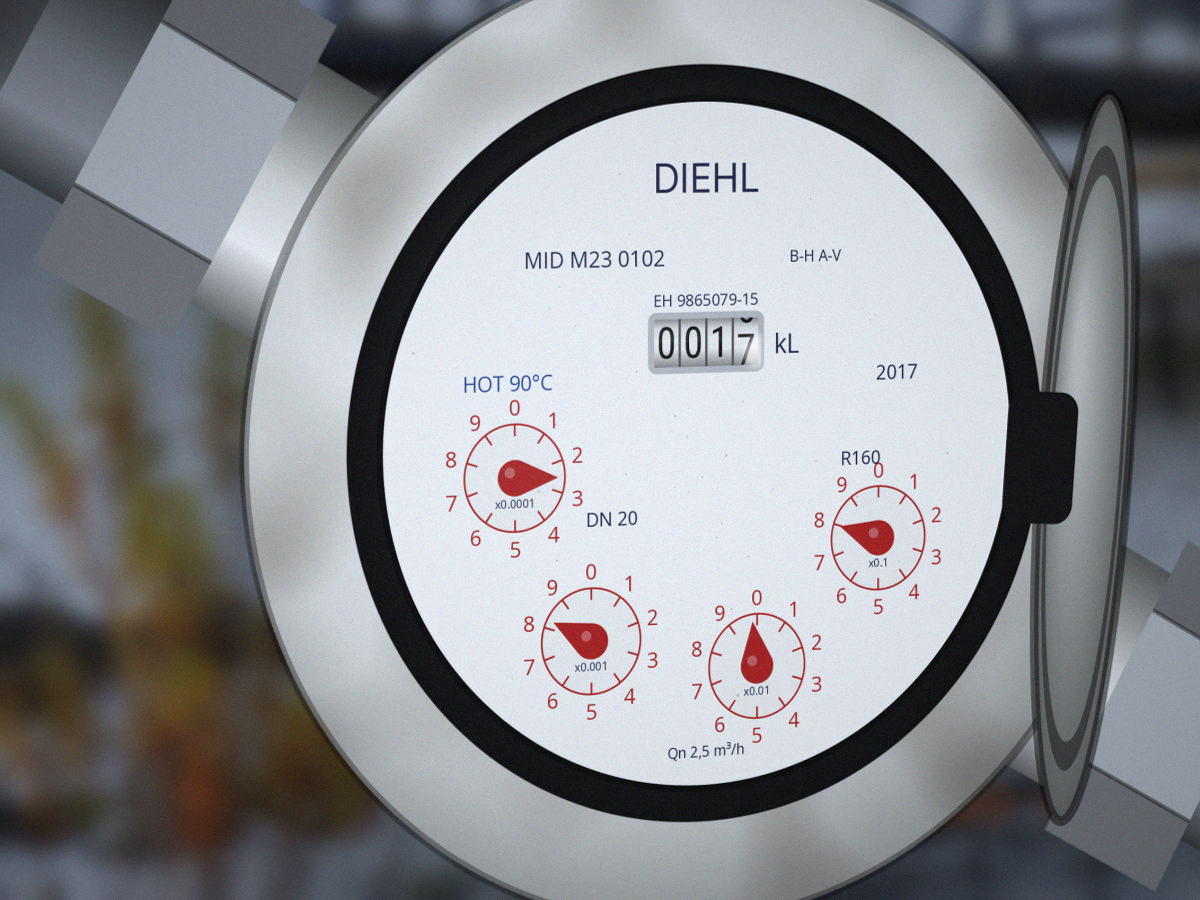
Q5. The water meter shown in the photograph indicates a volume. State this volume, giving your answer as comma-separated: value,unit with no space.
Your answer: 16.7982,kL
